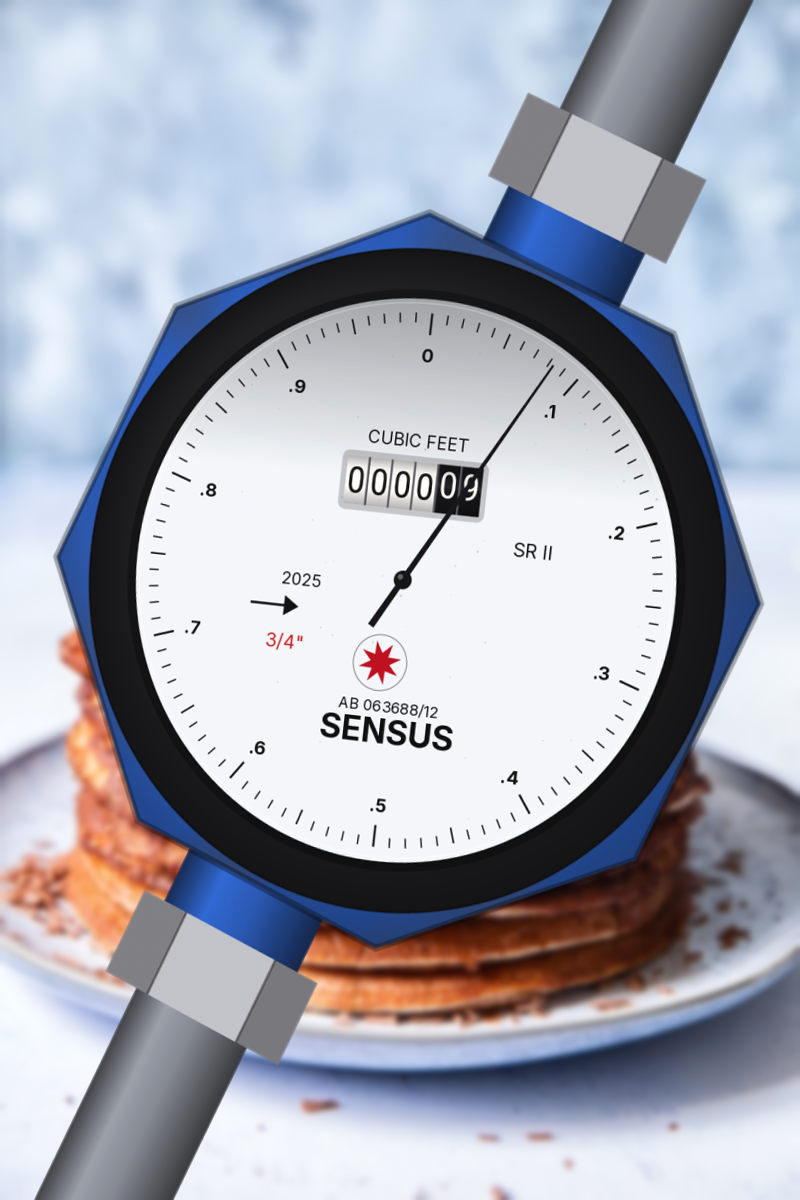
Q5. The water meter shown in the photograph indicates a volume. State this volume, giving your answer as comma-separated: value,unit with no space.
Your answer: 9.08,ft³
